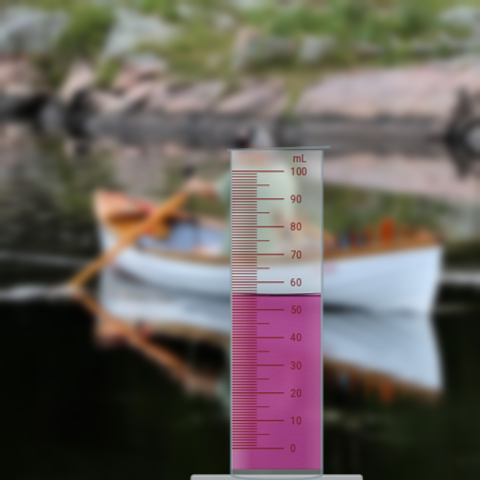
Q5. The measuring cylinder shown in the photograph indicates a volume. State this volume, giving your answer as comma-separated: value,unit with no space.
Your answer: 55,mL
